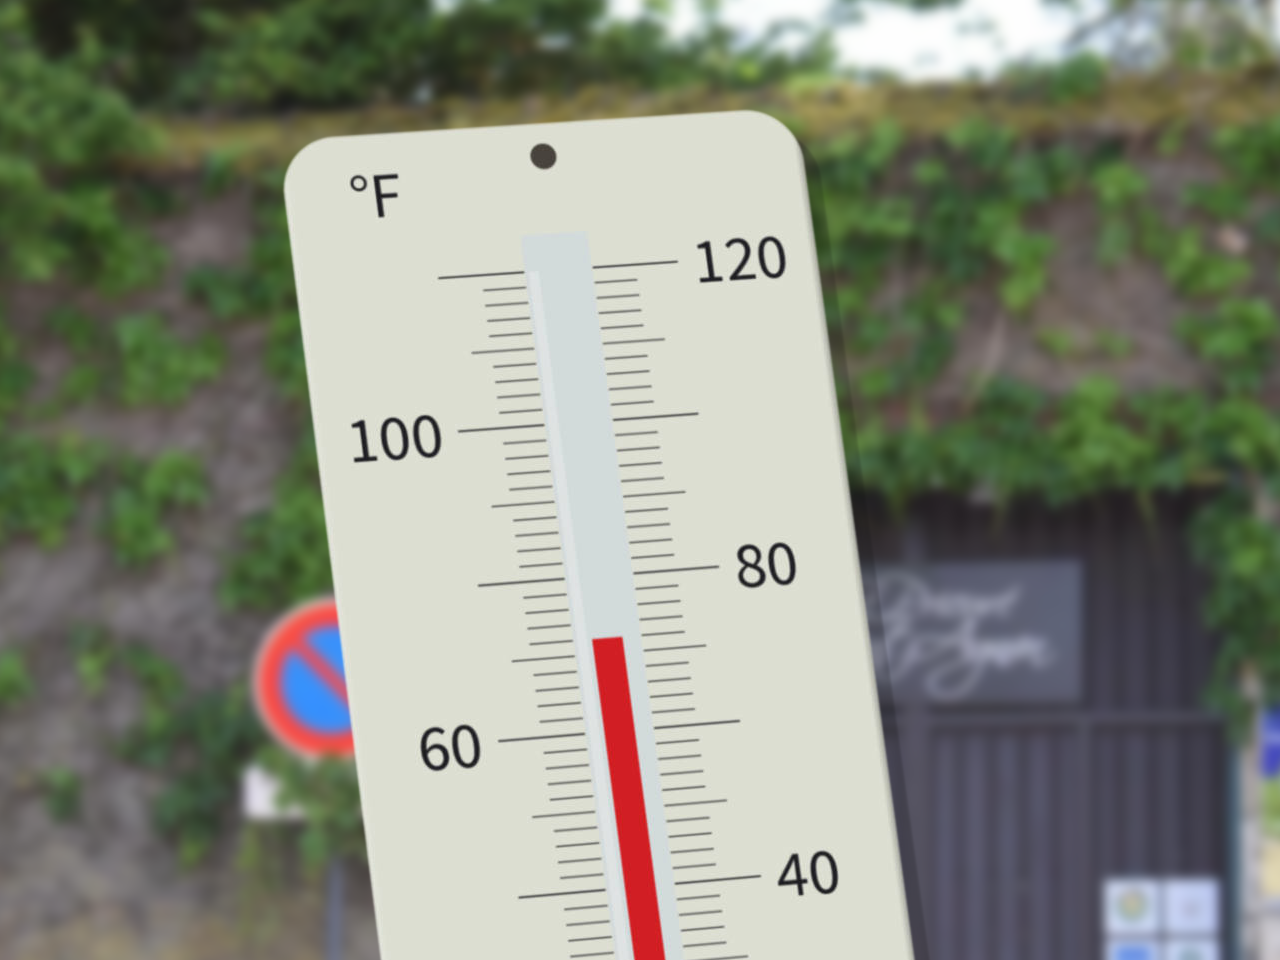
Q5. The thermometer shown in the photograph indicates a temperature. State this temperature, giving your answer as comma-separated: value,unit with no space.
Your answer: 72,°F
